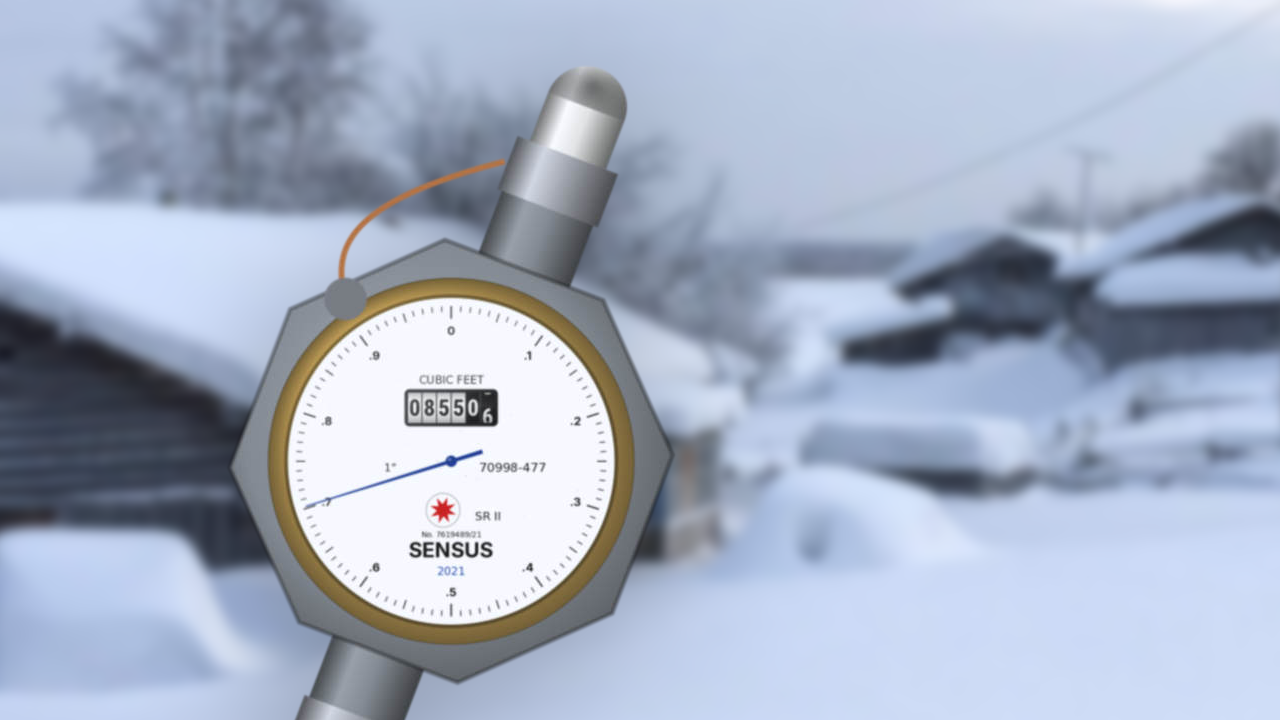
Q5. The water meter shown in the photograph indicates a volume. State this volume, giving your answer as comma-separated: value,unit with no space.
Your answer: 85505.70,ft³
